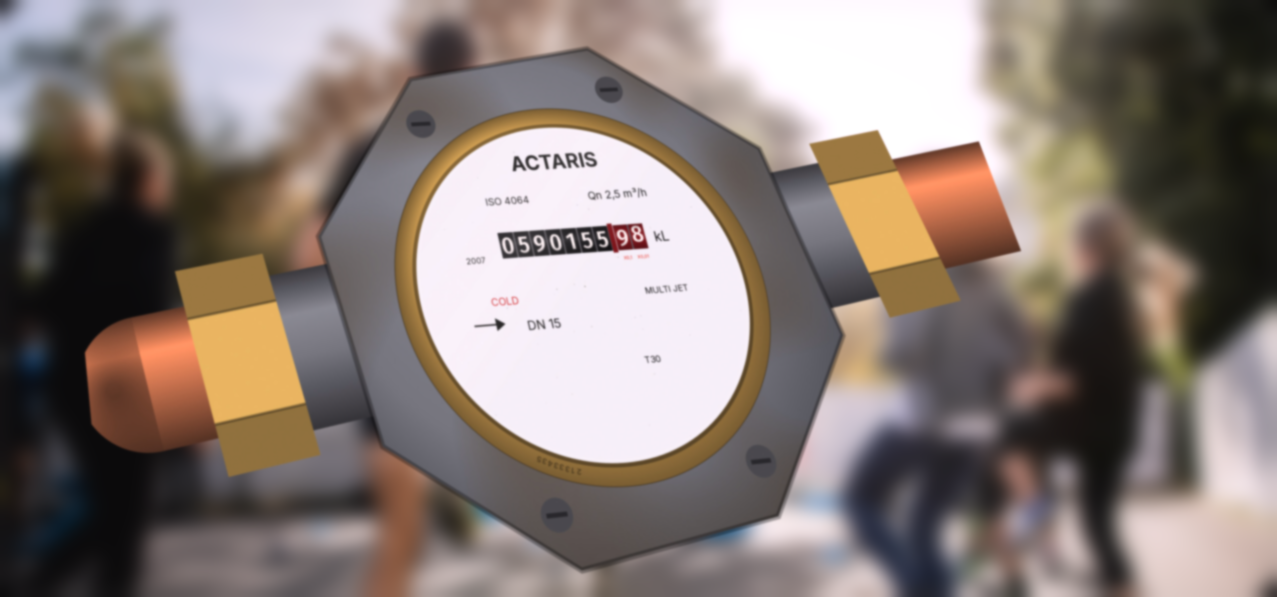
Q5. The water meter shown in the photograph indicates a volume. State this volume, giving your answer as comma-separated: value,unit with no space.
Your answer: 590155.98,kL
